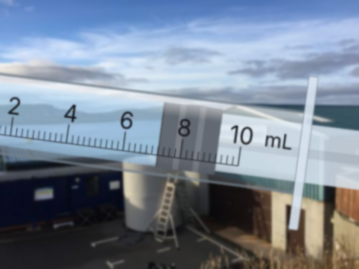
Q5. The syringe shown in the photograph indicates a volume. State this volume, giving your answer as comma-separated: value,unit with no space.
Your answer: 7.2,mL
